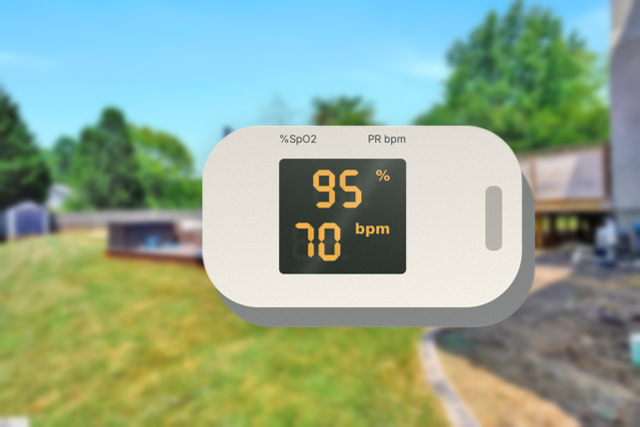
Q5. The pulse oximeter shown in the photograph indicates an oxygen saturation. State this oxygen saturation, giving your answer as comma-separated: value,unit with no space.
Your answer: 95,%
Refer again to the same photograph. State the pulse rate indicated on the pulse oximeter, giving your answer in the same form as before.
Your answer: 70,bpm
